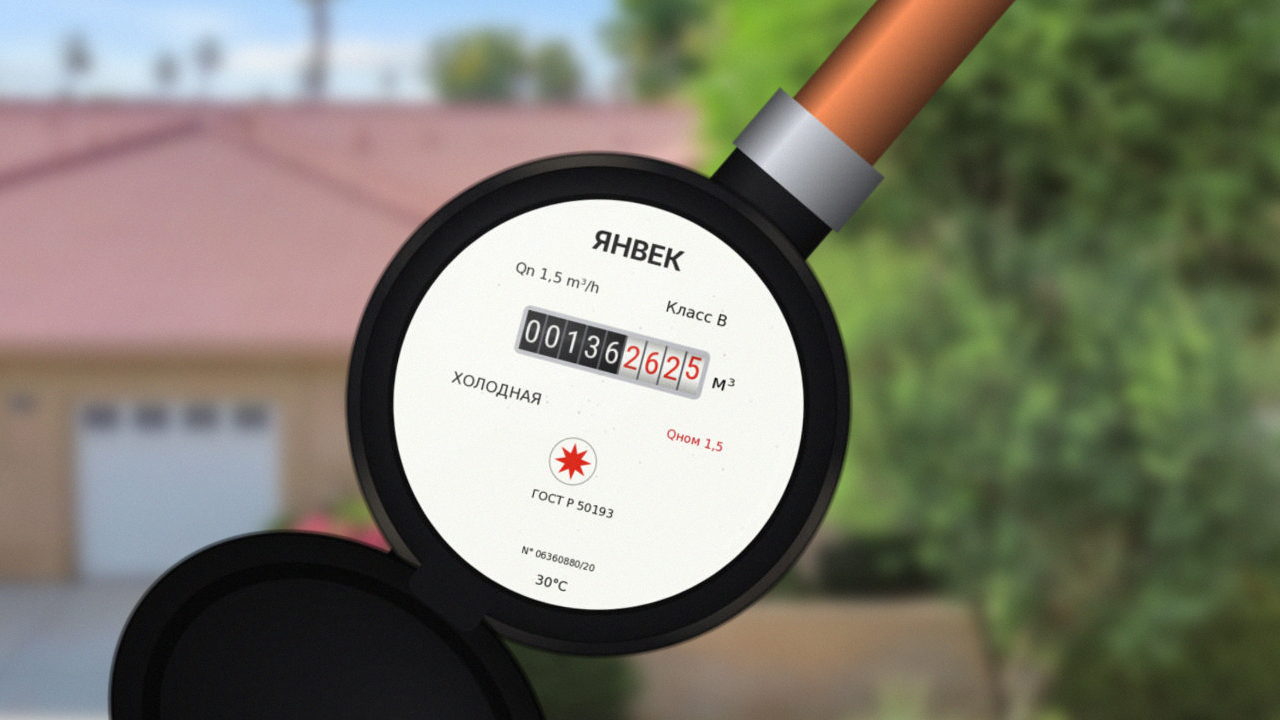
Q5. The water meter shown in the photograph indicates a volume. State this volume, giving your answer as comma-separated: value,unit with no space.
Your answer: 136.2625,m³
